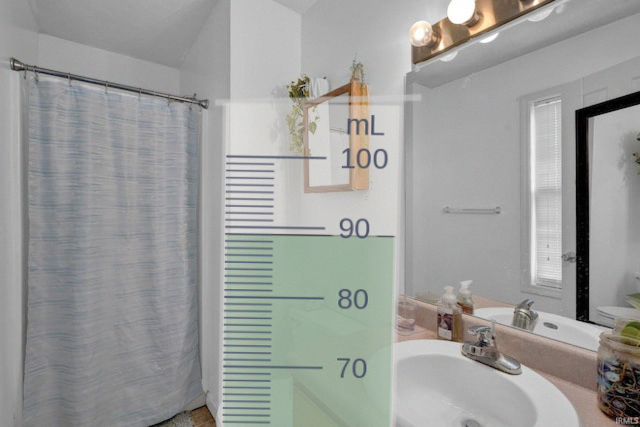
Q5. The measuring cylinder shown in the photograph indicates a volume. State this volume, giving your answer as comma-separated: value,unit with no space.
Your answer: 89,mL
